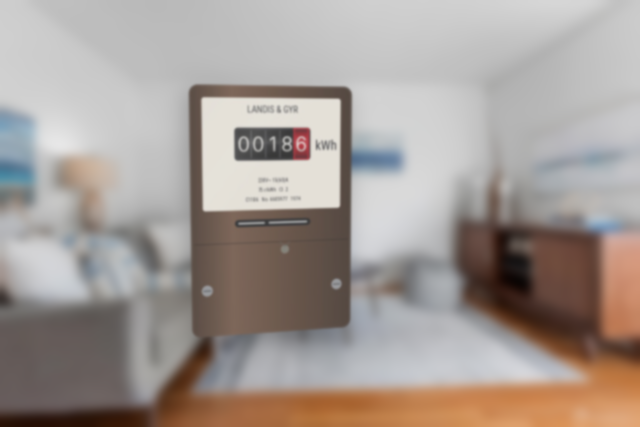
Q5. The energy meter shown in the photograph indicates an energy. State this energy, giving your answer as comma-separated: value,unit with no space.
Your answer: 18.6,kWh
